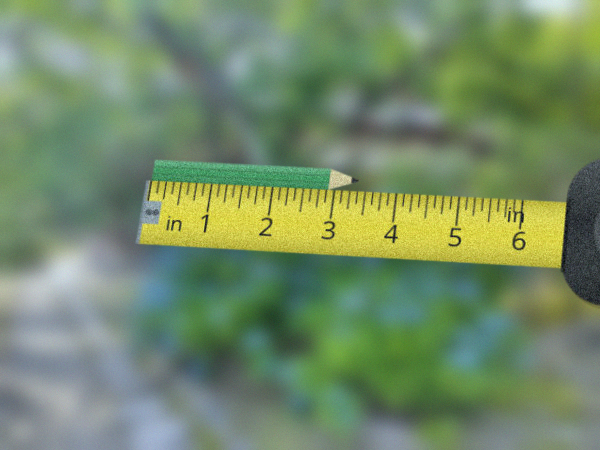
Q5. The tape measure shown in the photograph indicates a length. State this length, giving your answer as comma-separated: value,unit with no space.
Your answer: 3.375,in
